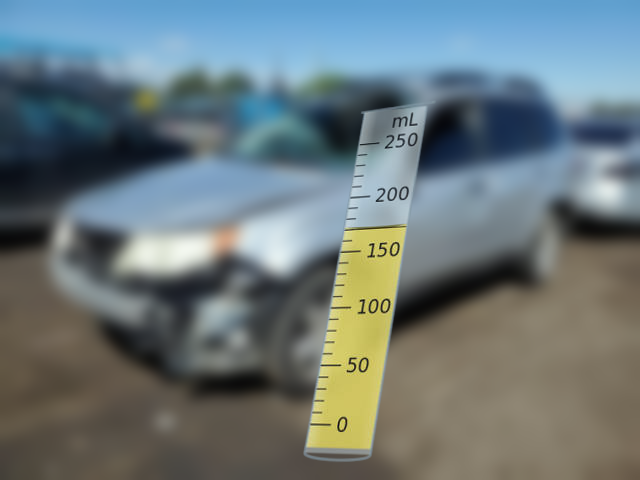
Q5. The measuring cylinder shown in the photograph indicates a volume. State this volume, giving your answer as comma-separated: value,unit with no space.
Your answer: 170,mL
